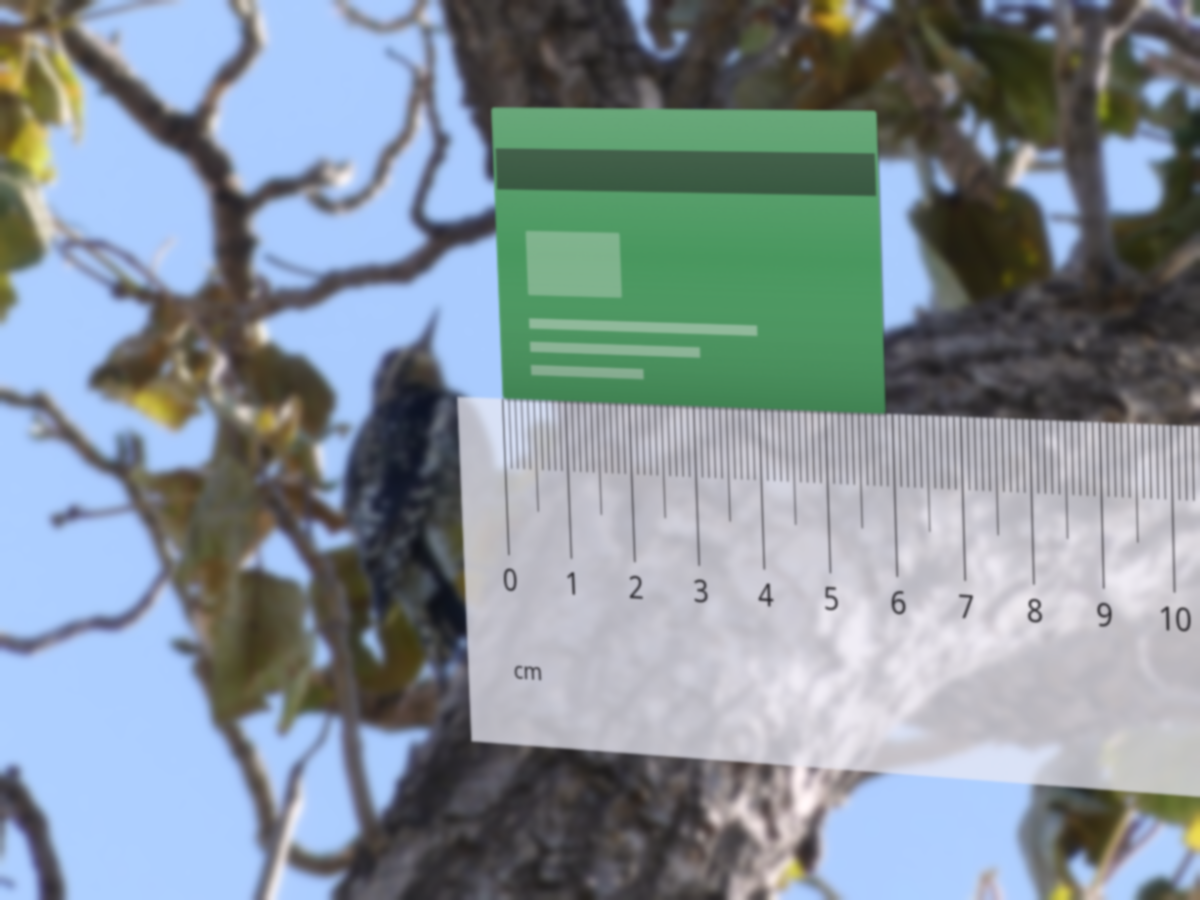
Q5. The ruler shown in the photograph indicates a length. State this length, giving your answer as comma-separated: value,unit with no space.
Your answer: 5.9,cm
